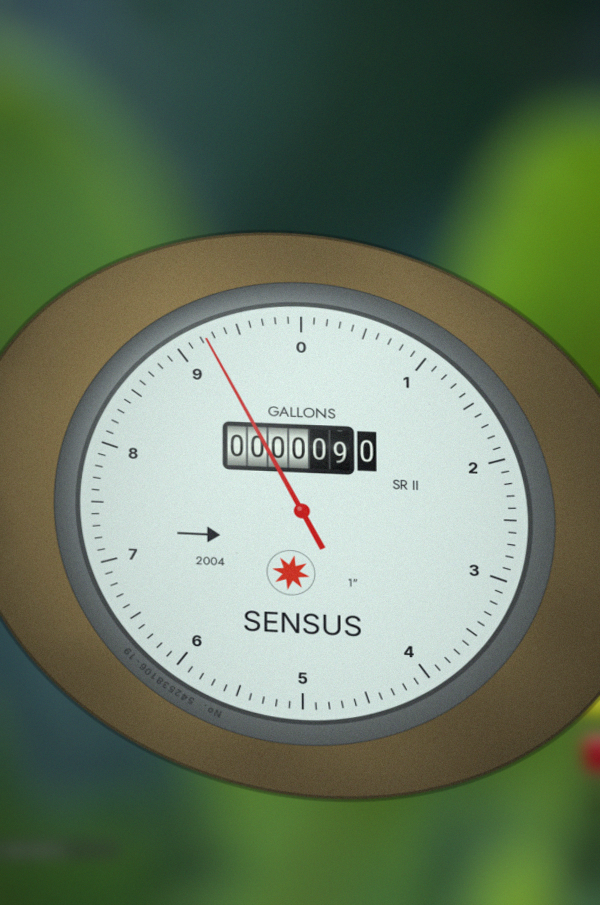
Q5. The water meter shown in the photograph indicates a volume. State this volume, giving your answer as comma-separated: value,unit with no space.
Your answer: 89.2,gal
